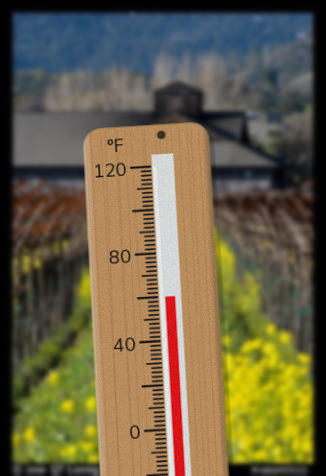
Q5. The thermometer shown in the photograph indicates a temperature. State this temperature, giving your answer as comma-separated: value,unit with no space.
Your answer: 60,°F
